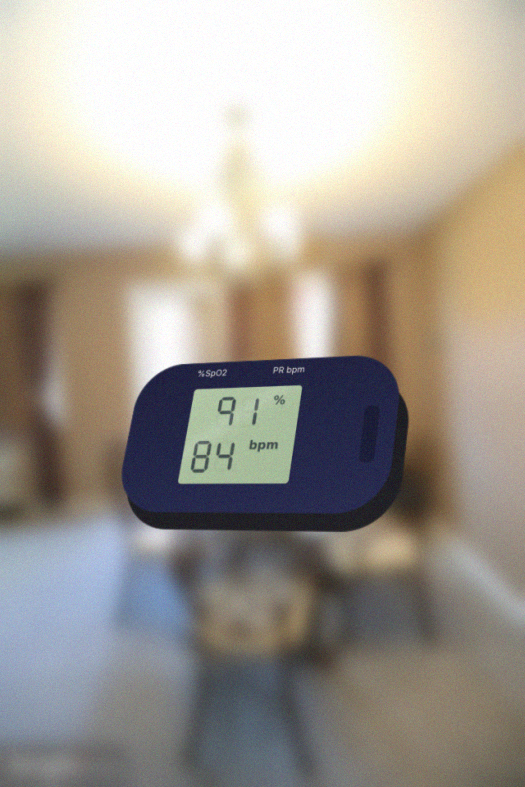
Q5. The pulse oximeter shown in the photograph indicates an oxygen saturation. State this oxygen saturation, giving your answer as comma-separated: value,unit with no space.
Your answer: 91,%
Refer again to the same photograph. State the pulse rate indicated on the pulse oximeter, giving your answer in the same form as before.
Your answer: 84,bpm
